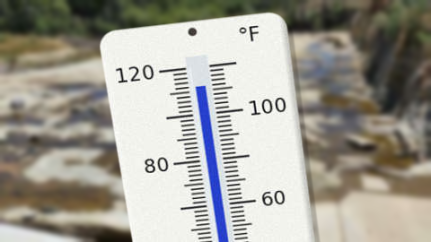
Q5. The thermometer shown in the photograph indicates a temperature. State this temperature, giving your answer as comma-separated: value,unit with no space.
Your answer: 112,°F
